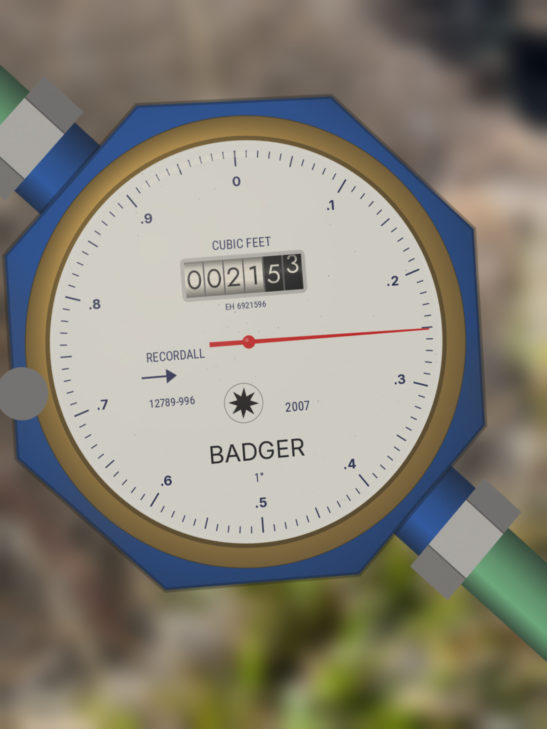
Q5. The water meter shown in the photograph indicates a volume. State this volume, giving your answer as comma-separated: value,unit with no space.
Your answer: 2153.25,ft³
